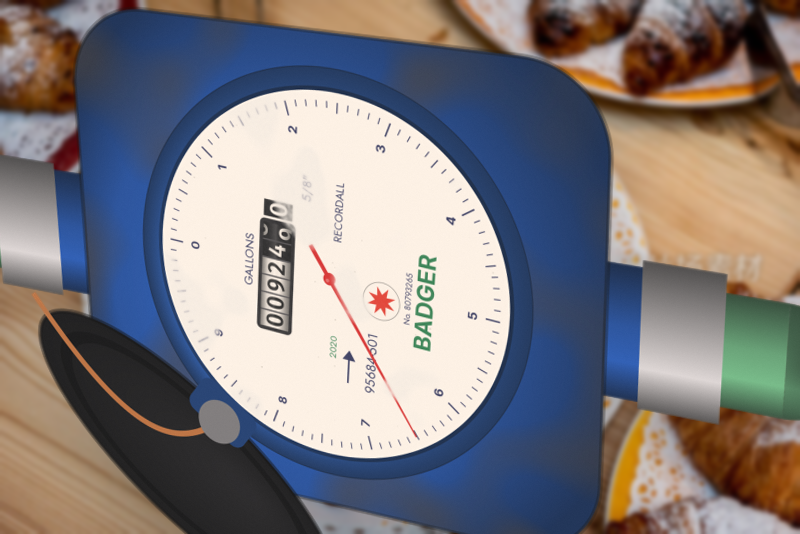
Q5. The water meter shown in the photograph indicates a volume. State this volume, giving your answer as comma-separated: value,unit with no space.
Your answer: 92486.5,gal
